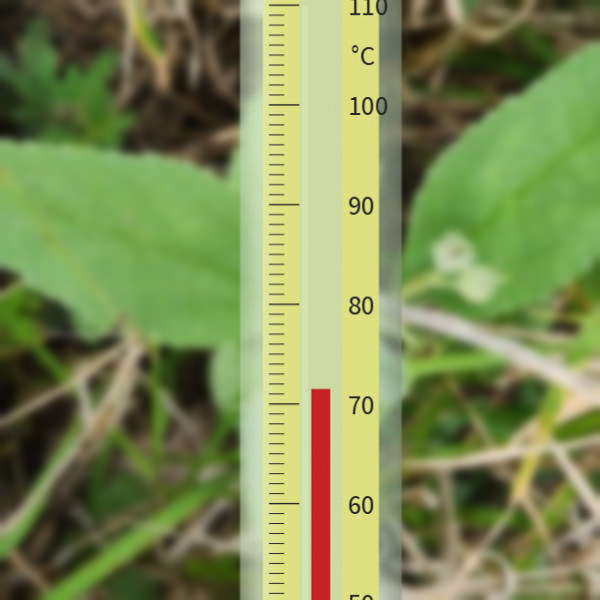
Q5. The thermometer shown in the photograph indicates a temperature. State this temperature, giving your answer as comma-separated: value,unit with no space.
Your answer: 71.5,°C
